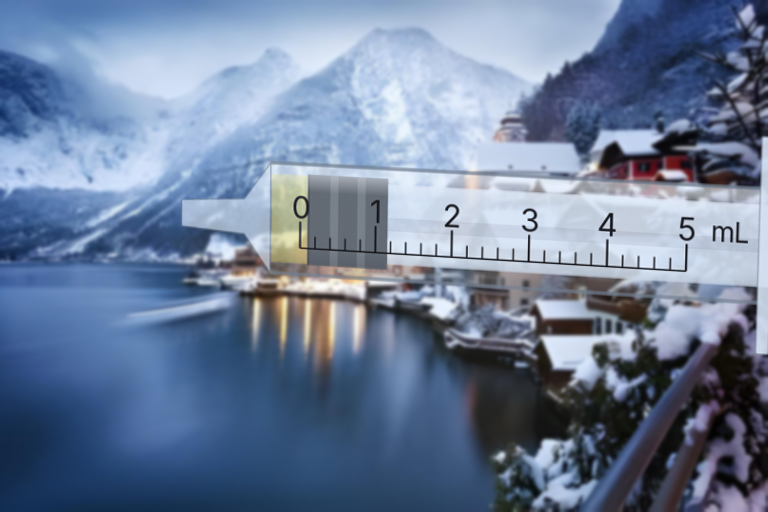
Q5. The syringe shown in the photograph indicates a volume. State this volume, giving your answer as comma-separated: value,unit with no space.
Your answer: 0.1,mL
